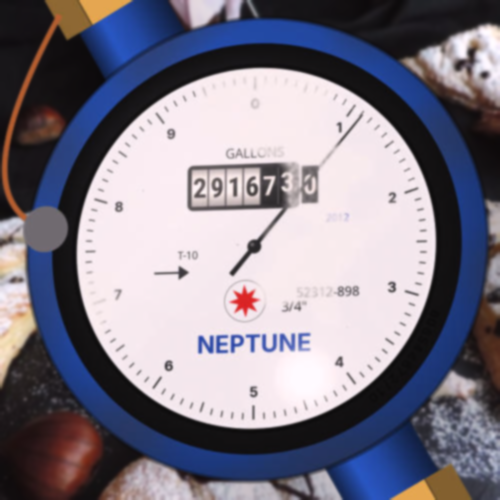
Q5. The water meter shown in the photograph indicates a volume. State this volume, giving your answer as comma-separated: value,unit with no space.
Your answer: 2916731.1,gal
